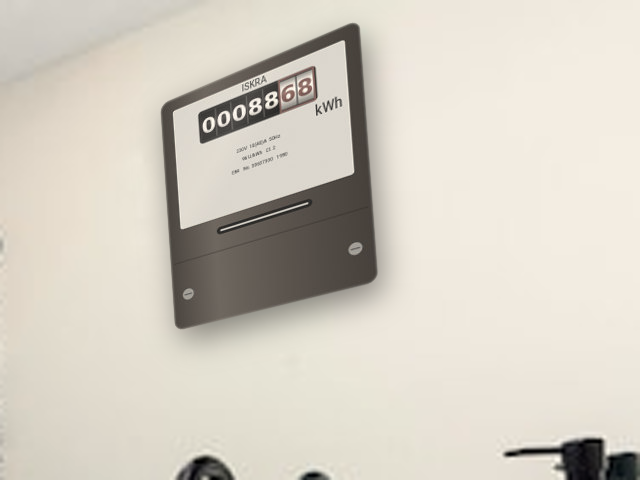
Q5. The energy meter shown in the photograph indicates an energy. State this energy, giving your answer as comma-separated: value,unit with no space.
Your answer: 88.68,kWh
